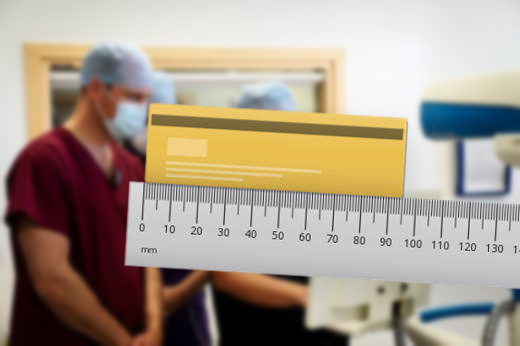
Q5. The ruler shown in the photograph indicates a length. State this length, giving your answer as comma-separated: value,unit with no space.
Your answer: 95,mm
